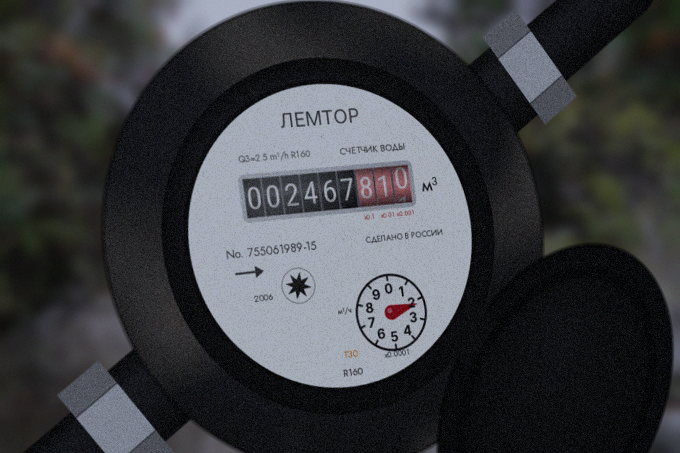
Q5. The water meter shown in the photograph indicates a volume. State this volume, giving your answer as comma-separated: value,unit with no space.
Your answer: 2467.8102,m³
